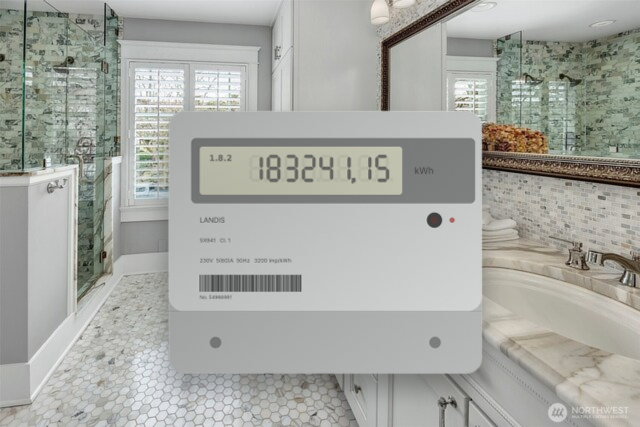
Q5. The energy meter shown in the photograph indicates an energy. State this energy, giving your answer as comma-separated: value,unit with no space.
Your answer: 183241.15,kWh
